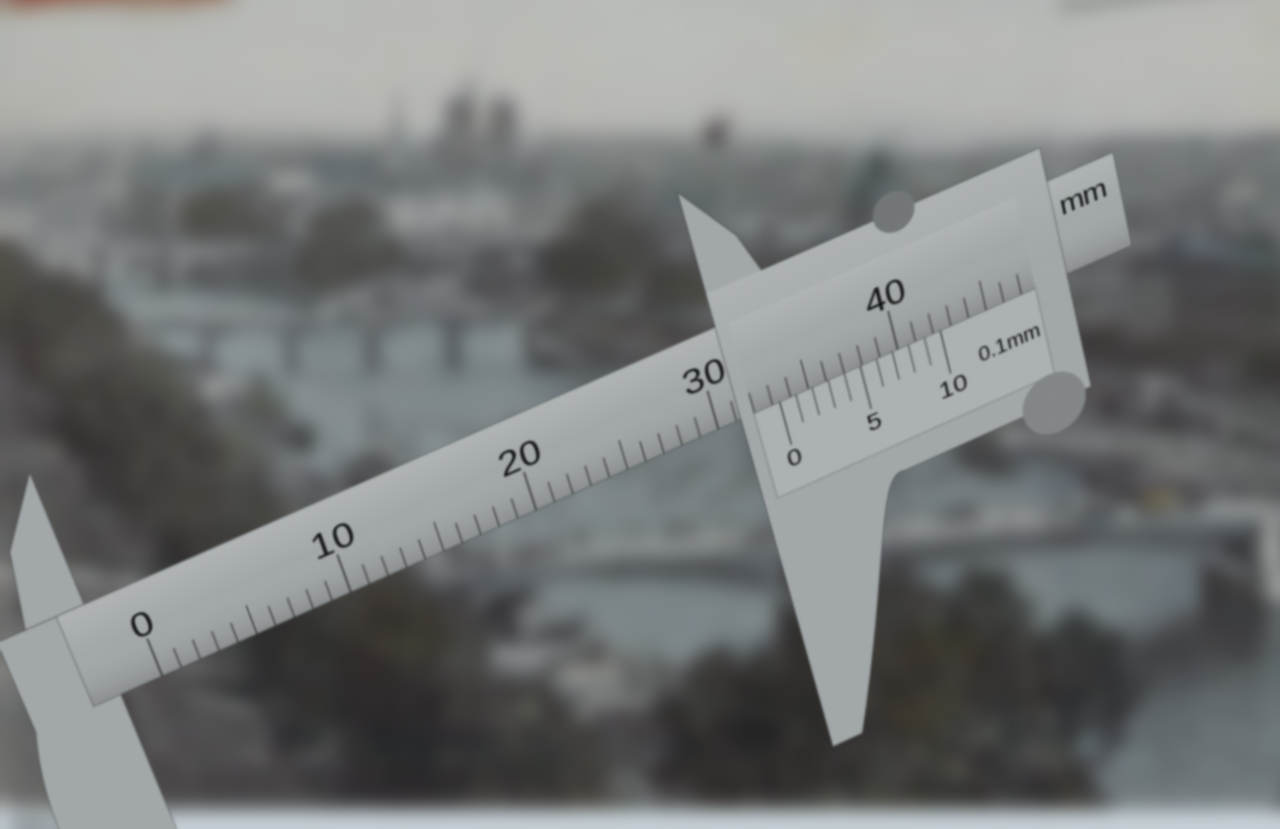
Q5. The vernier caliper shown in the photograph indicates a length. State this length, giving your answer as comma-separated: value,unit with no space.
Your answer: 33.4,mm
